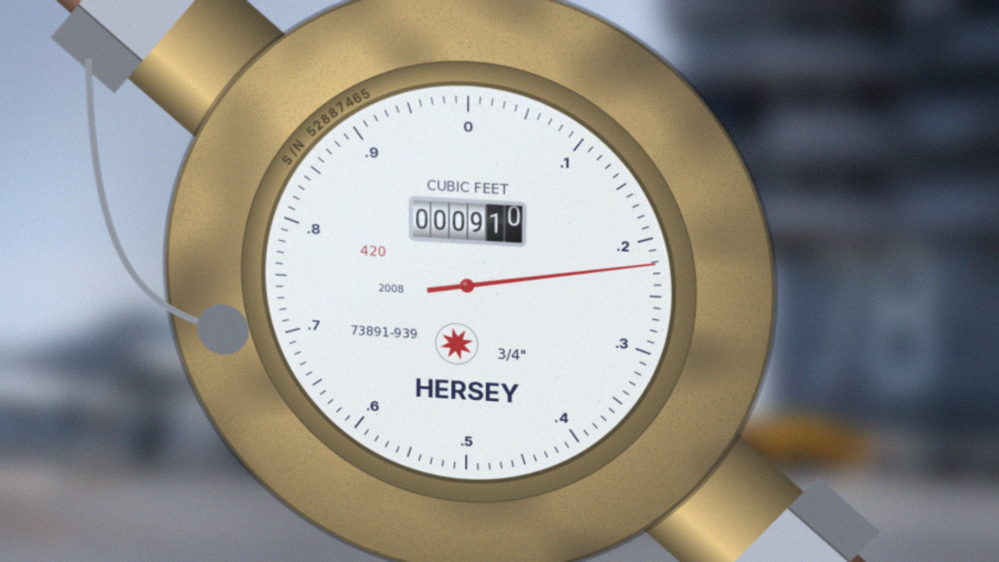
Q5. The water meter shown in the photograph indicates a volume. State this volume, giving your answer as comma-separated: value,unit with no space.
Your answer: 910.22,ft³
